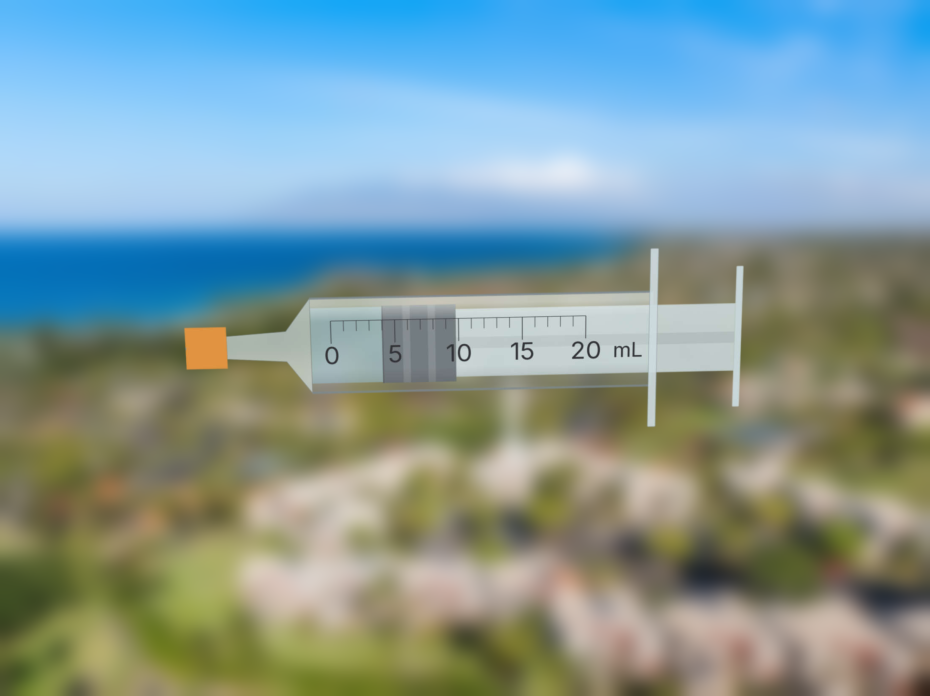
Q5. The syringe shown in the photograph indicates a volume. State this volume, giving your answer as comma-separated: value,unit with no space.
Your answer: 4,mL
